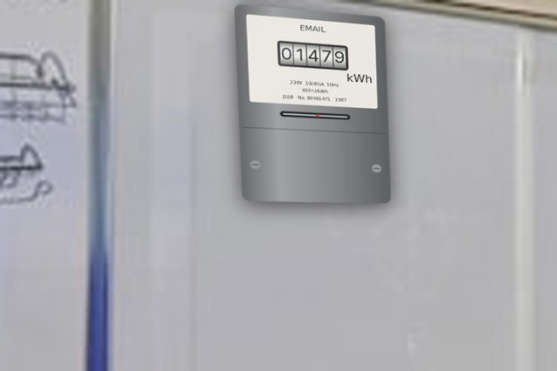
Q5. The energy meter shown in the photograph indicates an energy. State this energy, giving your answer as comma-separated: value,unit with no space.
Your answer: 1479,kWh
